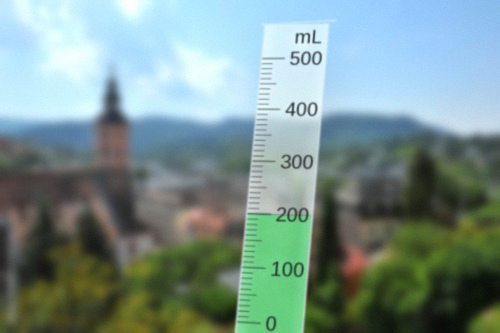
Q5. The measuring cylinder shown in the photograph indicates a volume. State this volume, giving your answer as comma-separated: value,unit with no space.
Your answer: 200,mL
